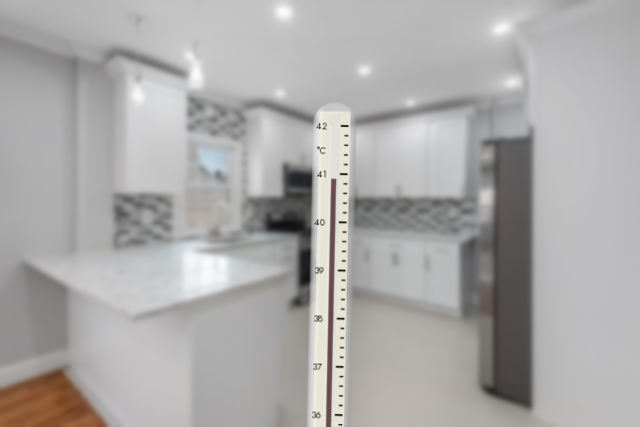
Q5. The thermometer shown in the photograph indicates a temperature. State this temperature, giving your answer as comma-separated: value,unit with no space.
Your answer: 40.9,°C
